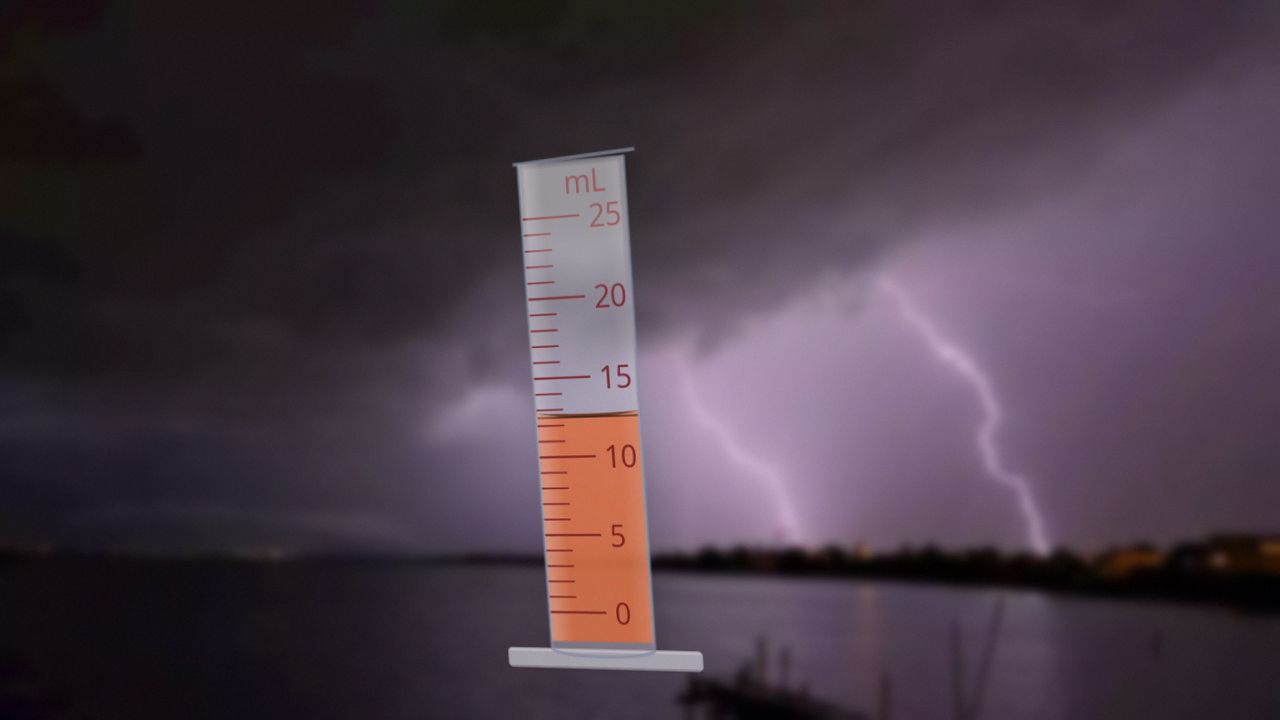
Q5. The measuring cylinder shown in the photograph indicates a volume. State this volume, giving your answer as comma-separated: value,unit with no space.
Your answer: 12.5,mL
